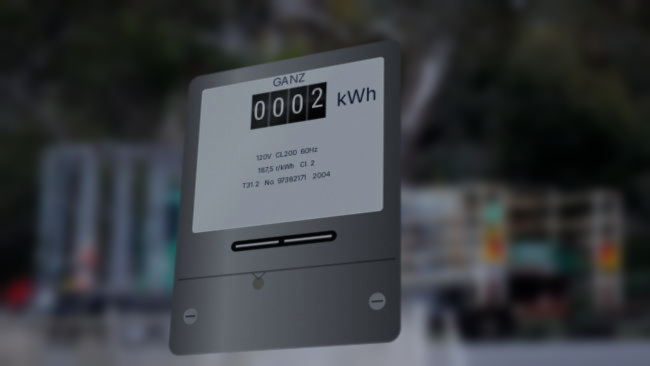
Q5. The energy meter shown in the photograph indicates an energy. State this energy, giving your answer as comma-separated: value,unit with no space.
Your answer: 2,kWh
